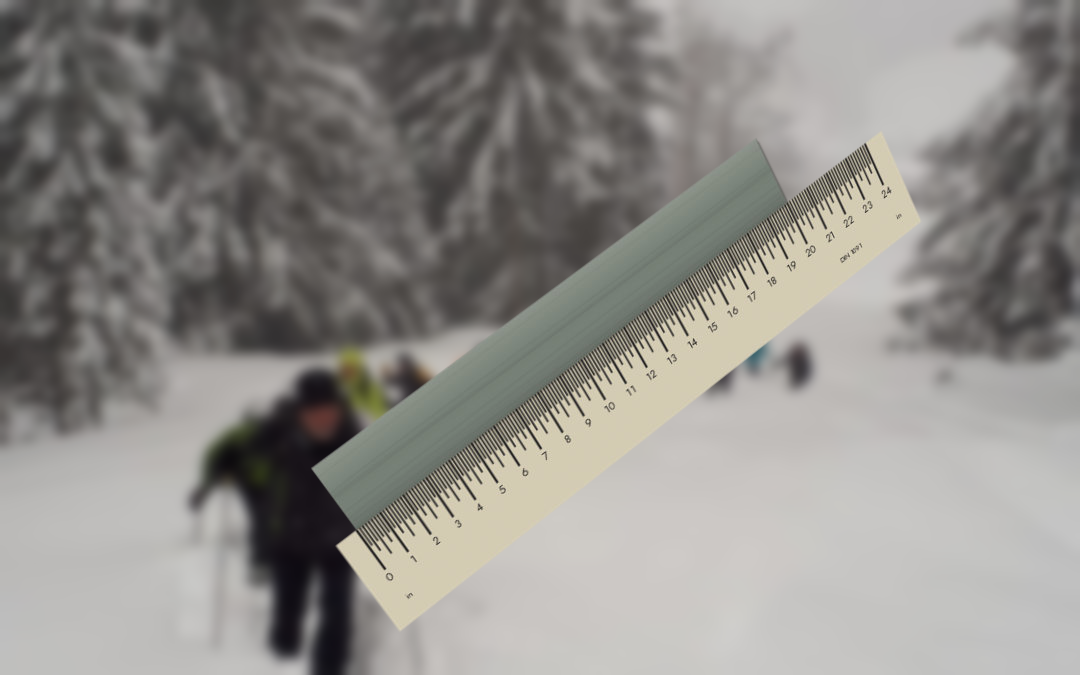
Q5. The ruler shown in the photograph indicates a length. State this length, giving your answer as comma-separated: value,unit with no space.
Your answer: 20,in
